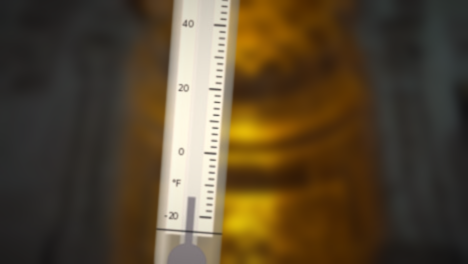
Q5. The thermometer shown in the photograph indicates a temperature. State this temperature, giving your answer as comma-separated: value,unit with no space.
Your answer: -14,°F
